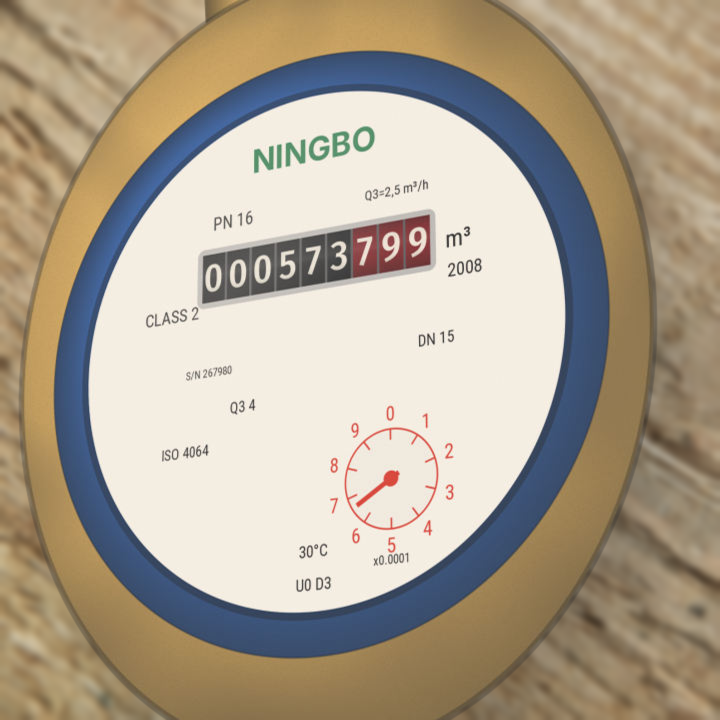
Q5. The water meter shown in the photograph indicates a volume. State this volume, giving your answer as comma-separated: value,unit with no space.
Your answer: 573.7996,m³
